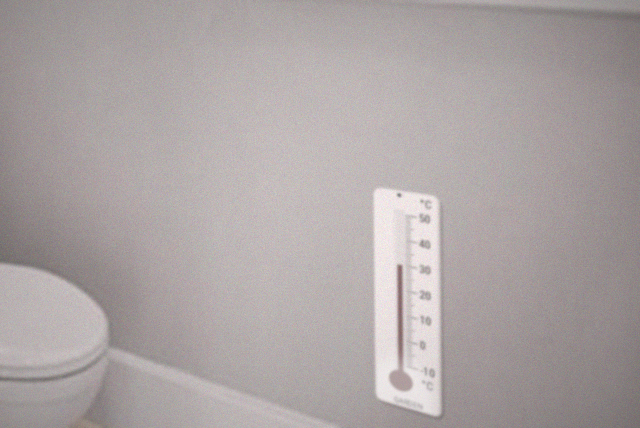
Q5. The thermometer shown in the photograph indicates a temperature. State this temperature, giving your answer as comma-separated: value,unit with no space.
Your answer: 30,°C
